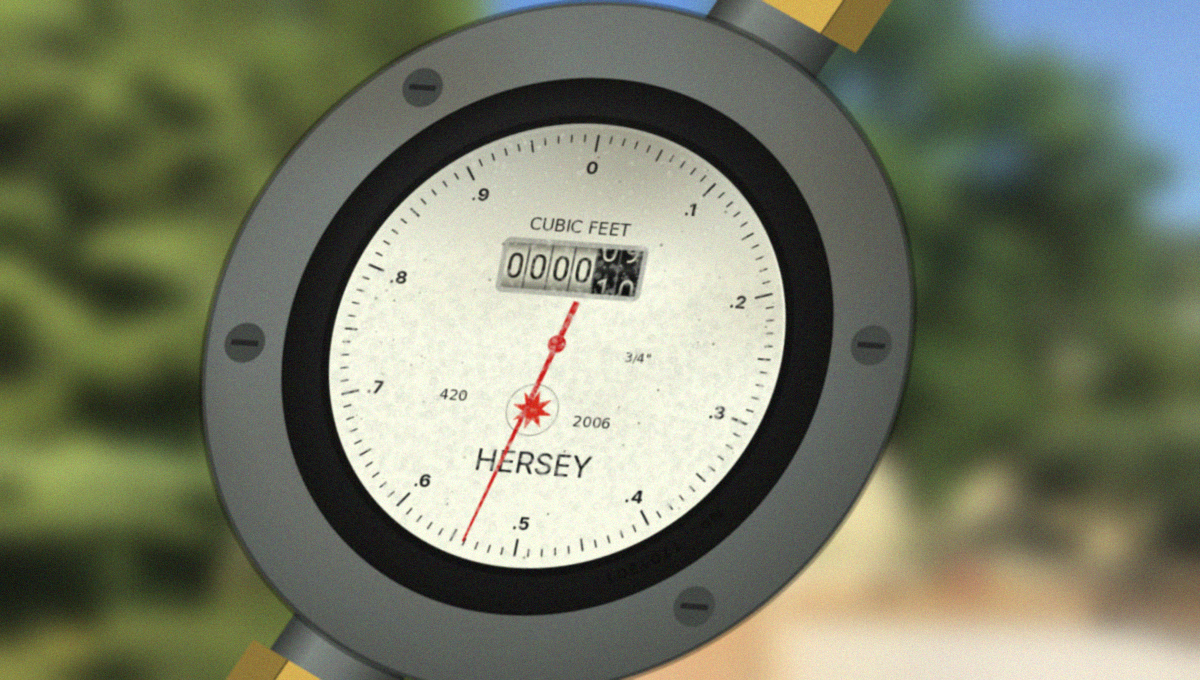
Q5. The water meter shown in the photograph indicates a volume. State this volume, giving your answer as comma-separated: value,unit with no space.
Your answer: 9.54,ft³
